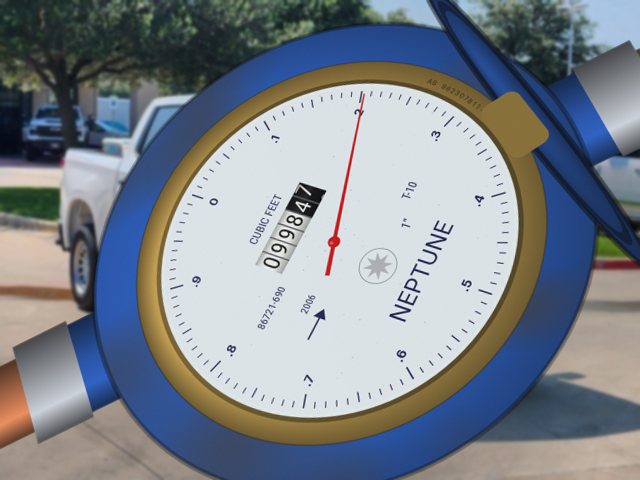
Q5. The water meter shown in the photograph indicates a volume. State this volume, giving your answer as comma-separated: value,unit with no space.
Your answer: 99847.20,ft³
